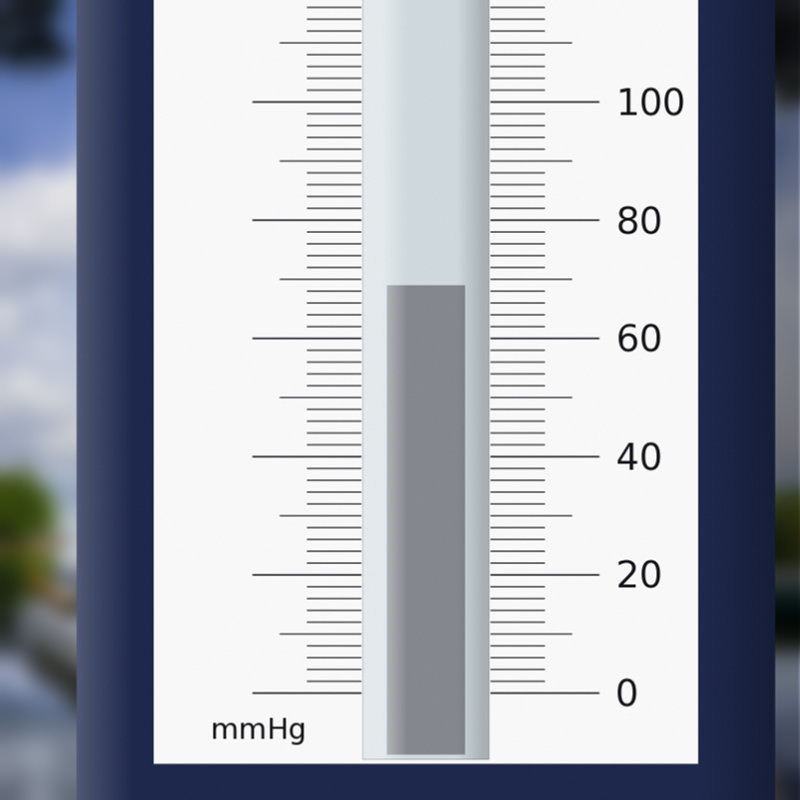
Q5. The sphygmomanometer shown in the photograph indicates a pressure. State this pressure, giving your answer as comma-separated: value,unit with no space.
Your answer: 69,mmHg
